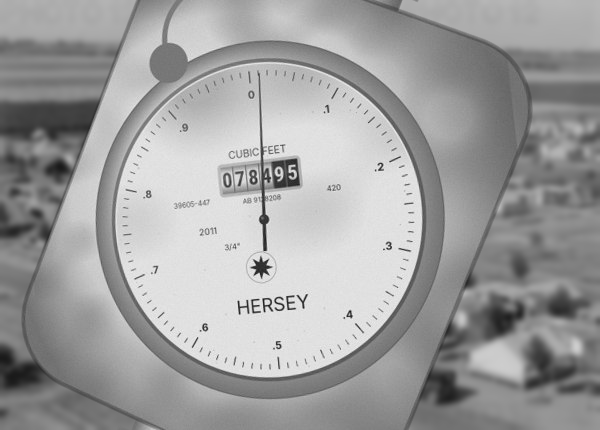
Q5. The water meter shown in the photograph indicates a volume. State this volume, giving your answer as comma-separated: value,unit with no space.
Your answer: 78495.01,ft³
